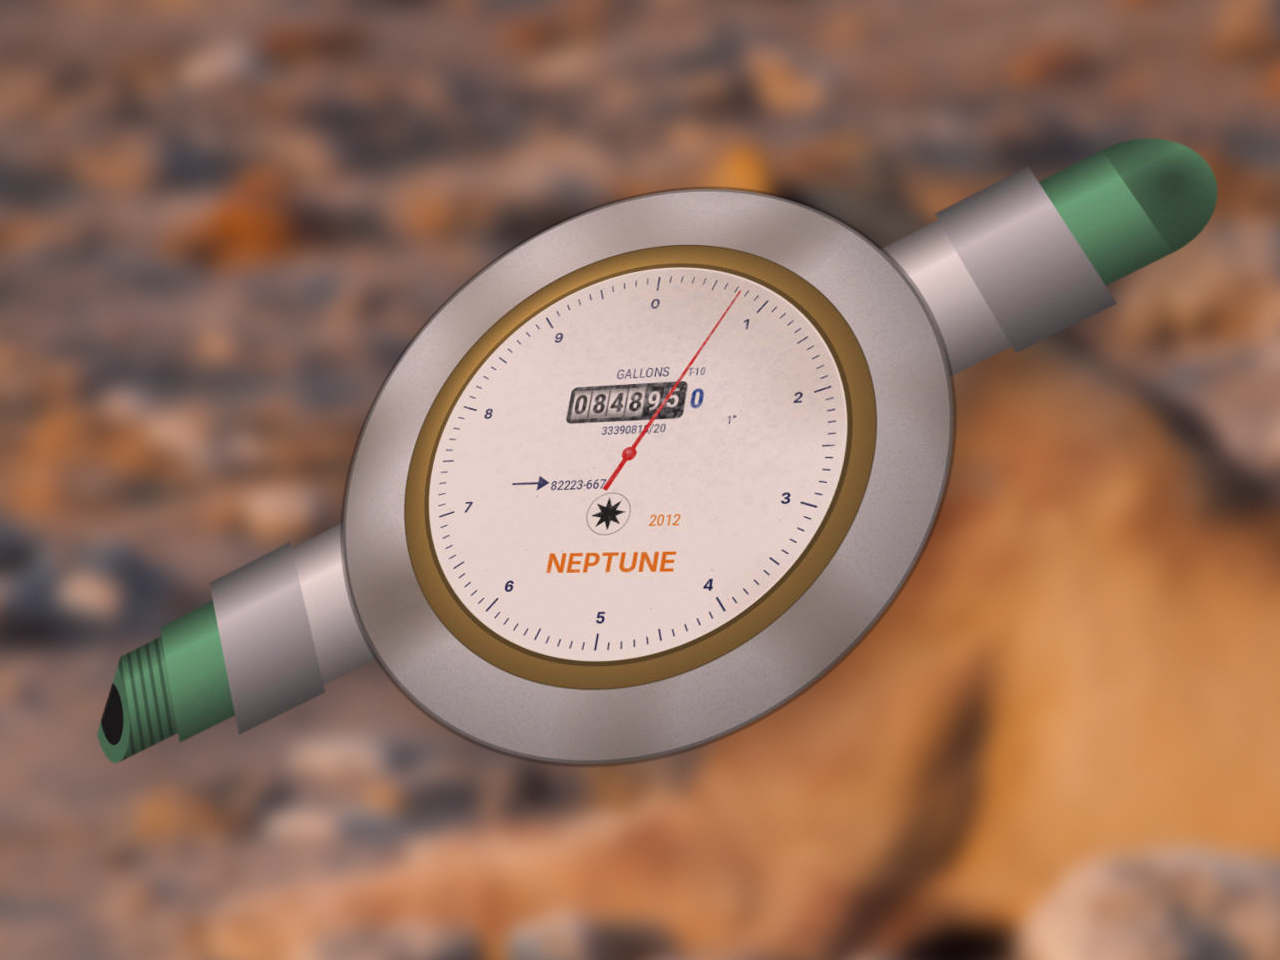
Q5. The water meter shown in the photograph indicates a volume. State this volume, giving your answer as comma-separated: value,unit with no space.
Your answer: 848950.7,gal
